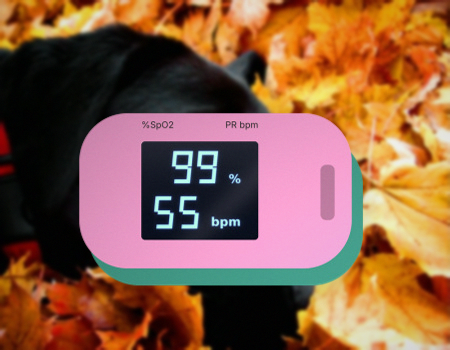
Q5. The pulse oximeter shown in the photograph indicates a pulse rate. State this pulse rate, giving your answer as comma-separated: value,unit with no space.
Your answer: 55,bpm
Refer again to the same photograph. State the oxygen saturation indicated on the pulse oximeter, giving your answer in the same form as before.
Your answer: 99,%
